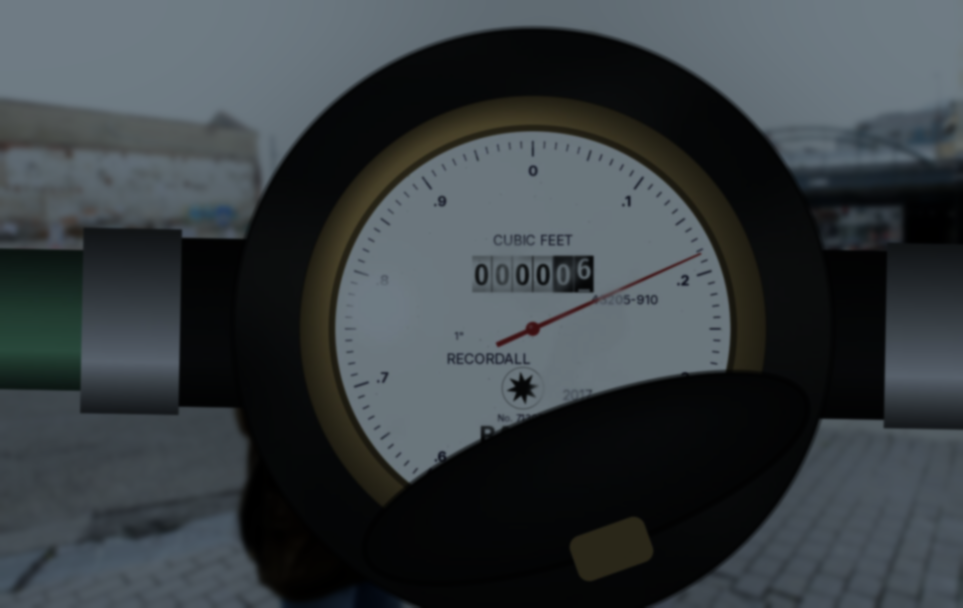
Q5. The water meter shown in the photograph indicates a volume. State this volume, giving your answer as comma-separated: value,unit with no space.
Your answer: 6.18,ft³
